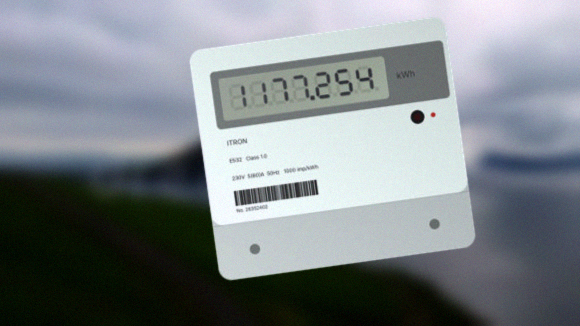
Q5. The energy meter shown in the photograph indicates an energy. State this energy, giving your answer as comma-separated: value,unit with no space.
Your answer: 1177.254,kWh
